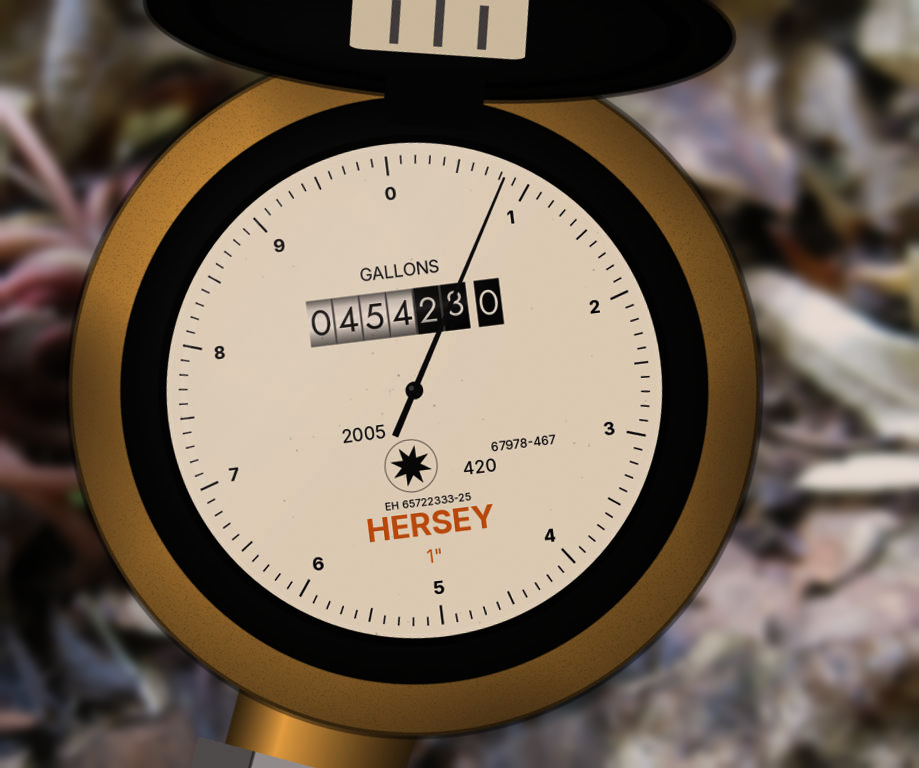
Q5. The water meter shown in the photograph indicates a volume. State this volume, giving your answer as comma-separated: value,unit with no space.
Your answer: 454280.8,gal
